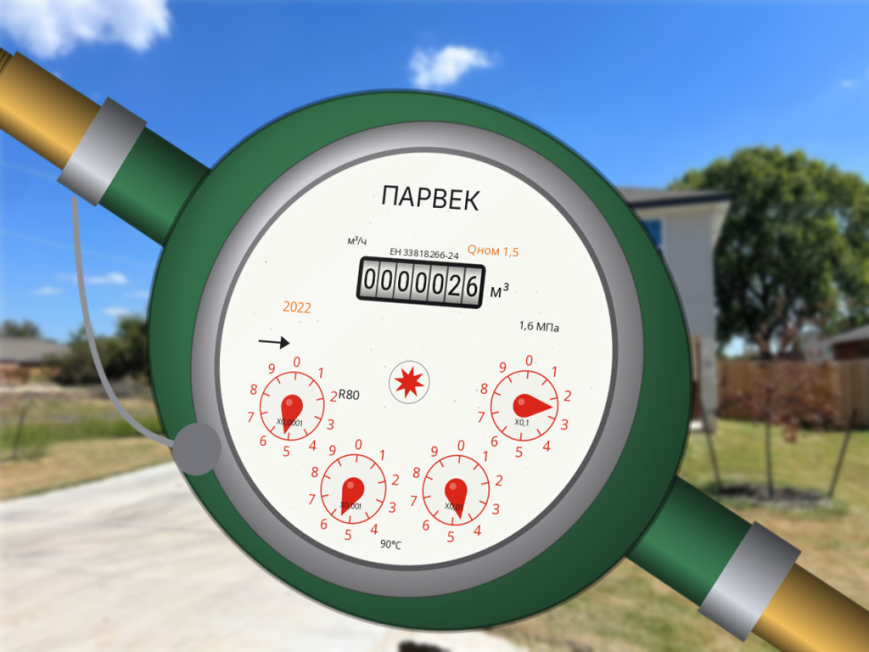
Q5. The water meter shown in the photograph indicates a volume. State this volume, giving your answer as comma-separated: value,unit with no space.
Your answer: 26.2455,m³
